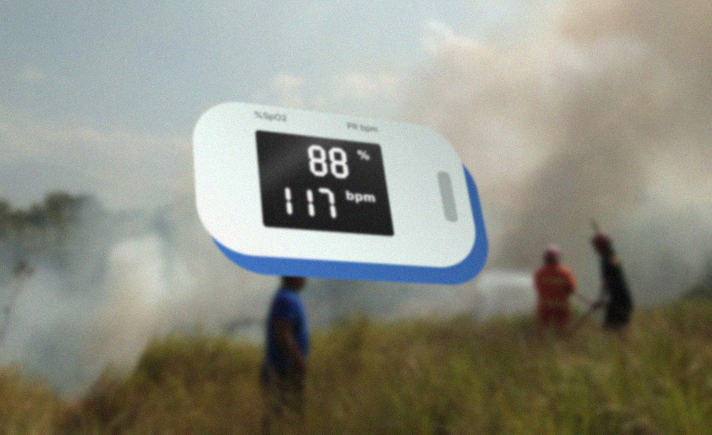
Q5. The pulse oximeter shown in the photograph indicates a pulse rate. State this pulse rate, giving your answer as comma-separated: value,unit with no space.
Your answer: 117,bpm
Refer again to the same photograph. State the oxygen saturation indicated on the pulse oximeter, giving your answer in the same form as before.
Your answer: 88,%
